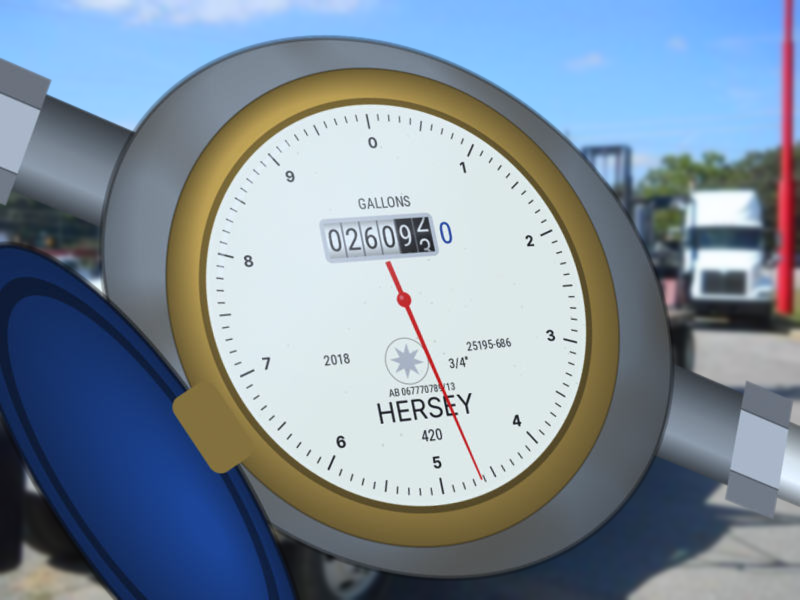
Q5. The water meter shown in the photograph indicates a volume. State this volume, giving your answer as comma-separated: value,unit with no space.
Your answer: 260924.6,gal
